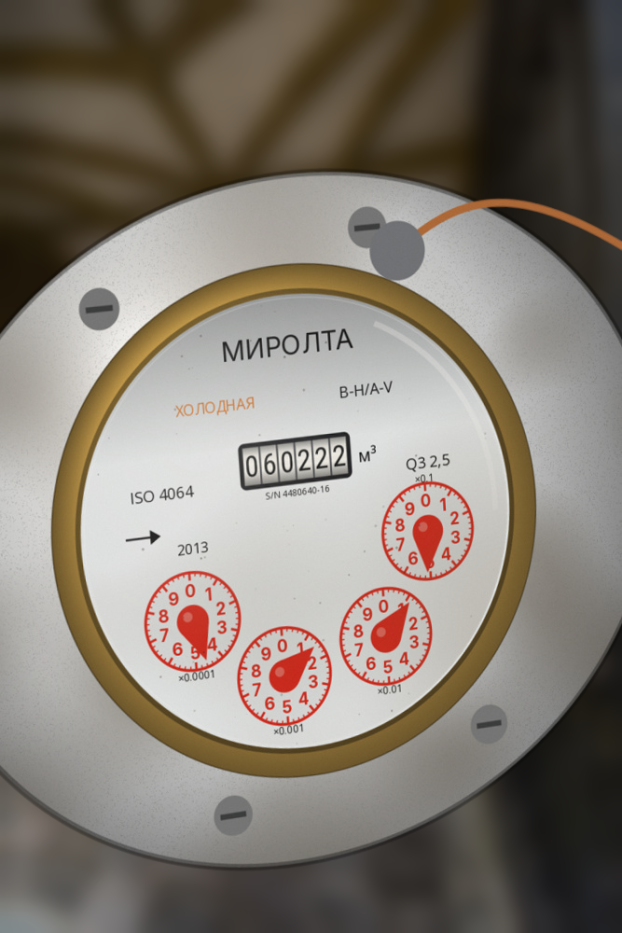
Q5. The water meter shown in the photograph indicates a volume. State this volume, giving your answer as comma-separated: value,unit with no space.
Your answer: 60222.5114,m³
